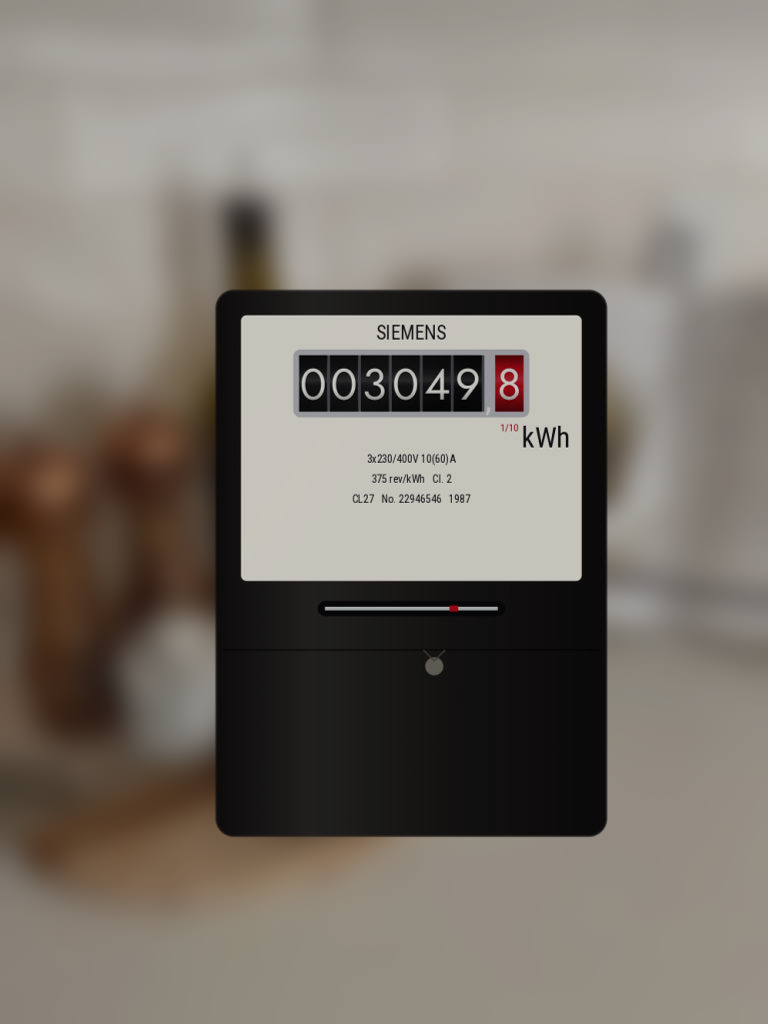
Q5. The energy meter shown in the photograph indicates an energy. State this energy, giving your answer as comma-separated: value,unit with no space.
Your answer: 3049.8,kWh
